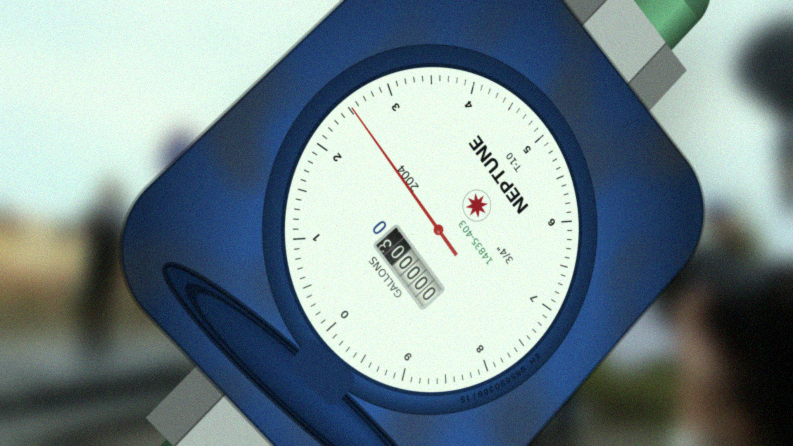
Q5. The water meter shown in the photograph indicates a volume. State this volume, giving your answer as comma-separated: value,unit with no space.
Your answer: 32.5,gal
